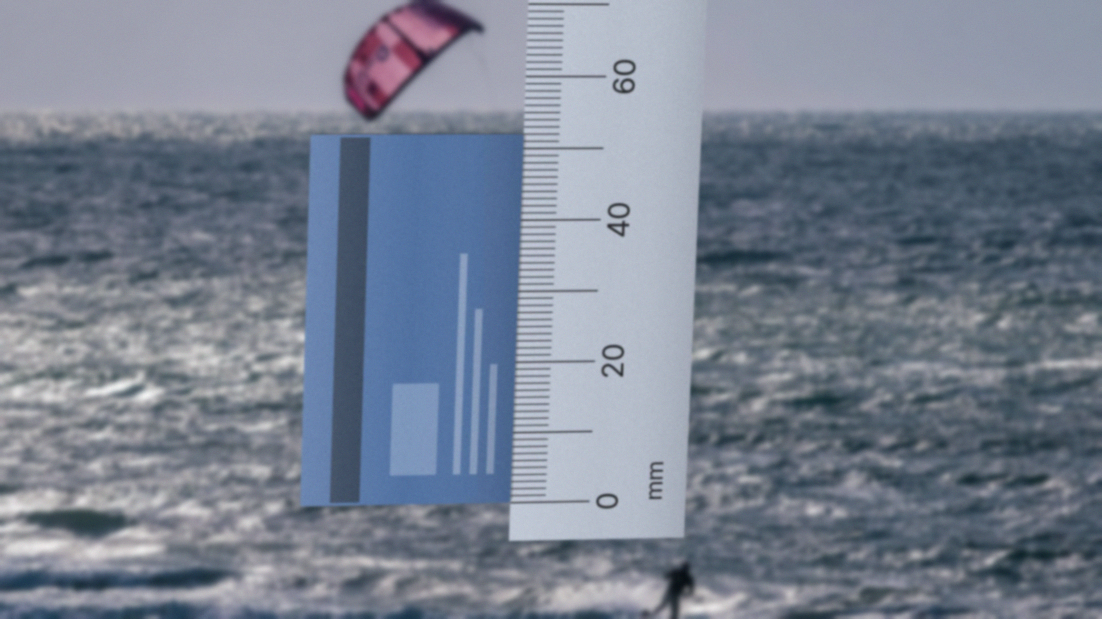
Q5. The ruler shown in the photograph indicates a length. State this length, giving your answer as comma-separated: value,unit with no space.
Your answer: 52,mm
